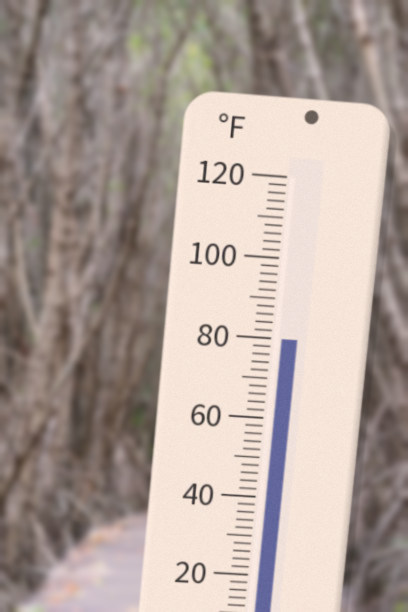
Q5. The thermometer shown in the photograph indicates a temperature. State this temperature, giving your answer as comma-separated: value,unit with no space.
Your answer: 80,°F
